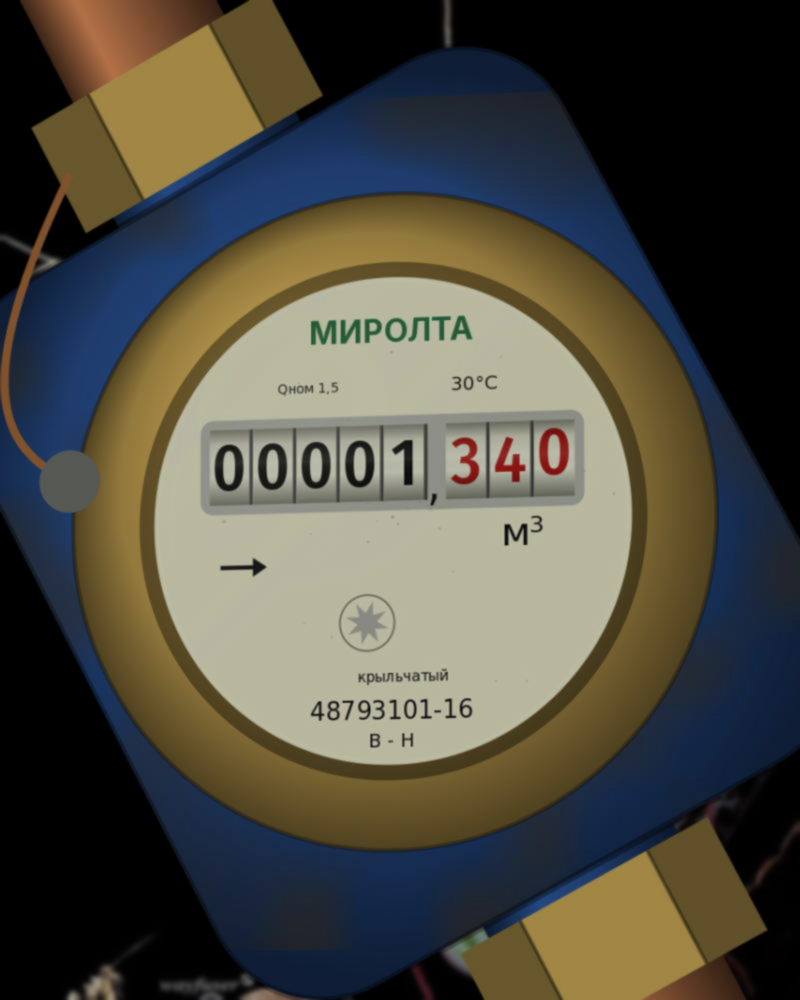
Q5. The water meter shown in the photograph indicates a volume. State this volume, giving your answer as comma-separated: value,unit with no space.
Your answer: 1.340,m³
